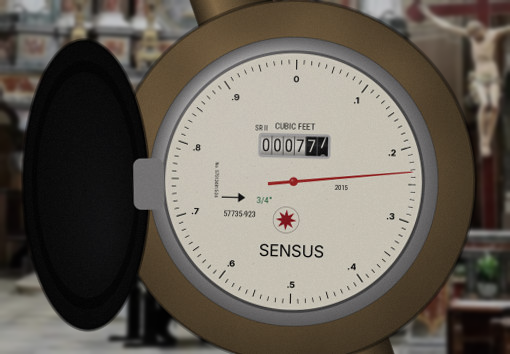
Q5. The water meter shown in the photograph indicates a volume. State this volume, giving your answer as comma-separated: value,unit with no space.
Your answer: 777.23,ft³
